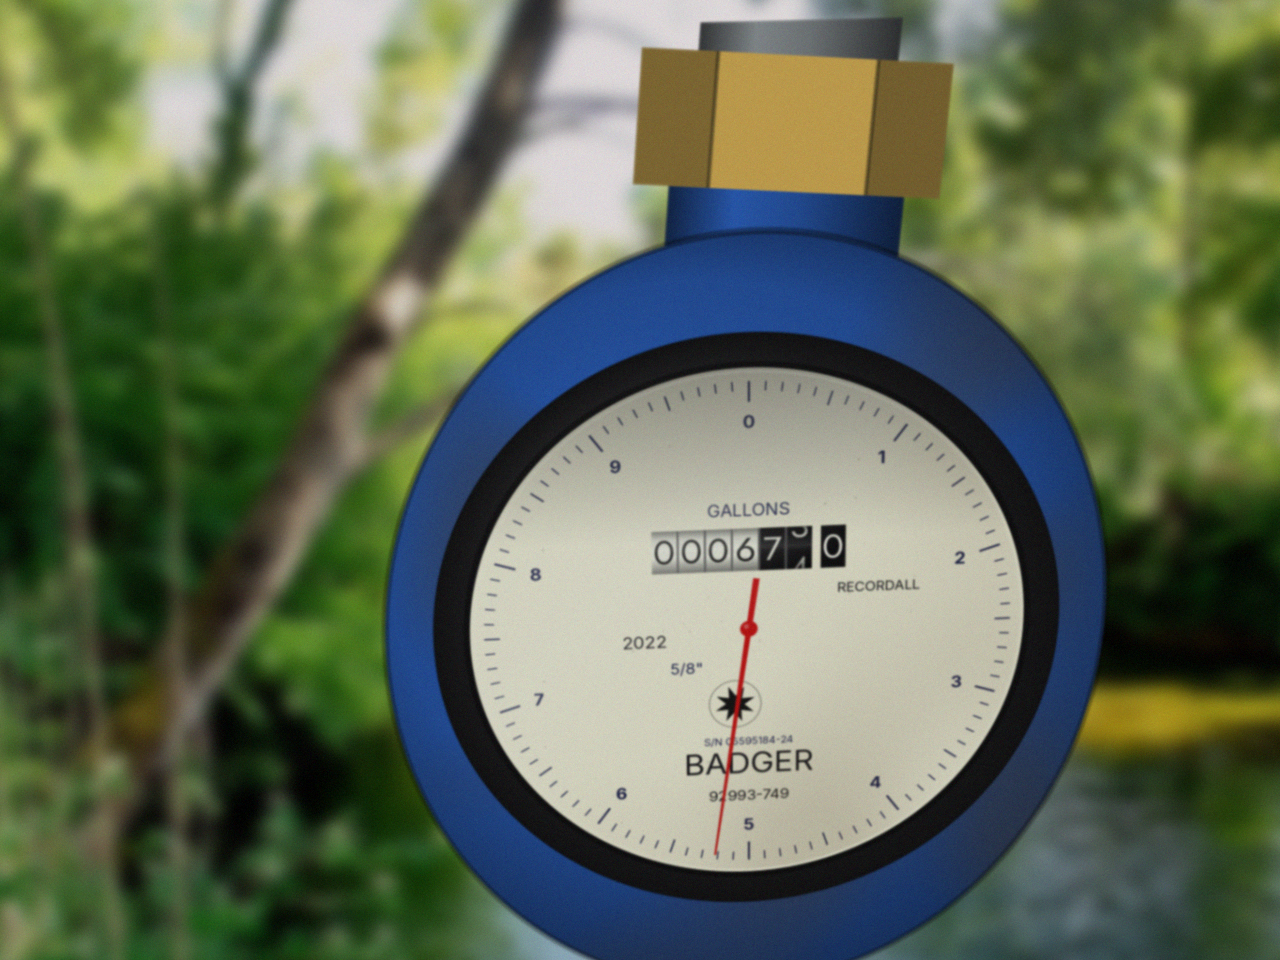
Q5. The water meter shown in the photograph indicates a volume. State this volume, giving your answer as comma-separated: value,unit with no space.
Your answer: 6735.2,gal
